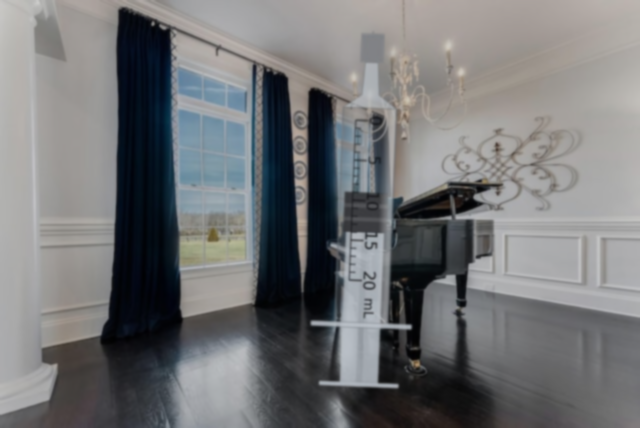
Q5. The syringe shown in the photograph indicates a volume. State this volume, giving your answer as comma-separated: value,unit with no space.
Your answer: 9,mL
